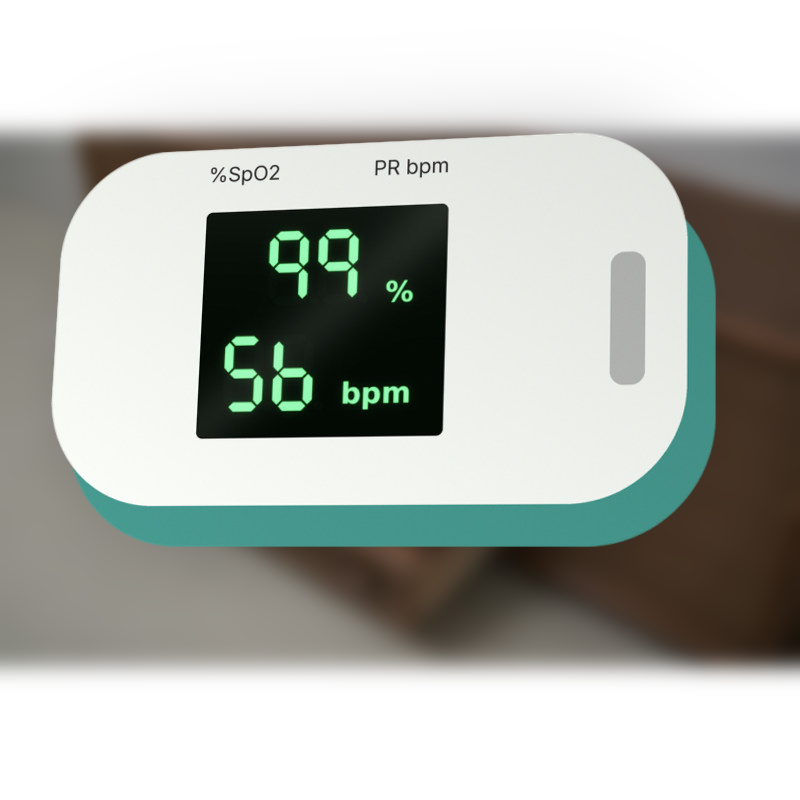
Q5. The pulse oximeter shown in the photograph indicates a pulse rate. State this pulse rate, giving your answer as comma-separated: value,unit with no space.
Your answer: 56,bpm
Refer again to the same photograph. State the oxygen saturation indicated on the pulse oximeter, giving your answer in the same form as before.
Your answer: 99,%
